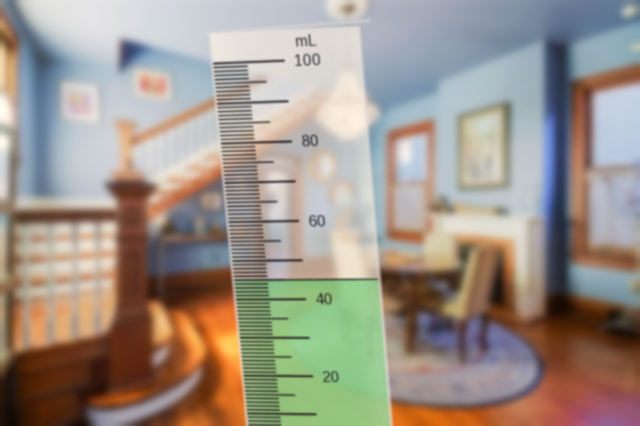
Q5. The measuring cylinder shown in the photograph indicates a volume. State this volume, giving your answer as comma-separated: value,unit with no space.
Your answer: 45,mL
